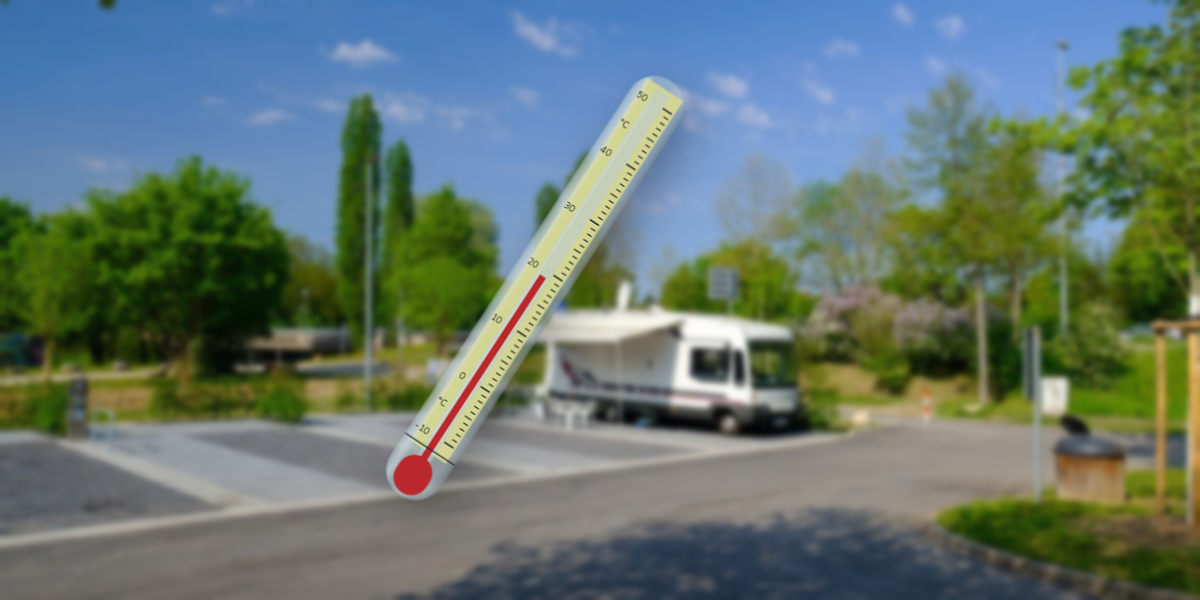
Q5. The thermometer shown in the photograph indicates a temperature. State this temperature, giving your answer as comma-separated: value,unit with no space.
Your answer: 19,°C
